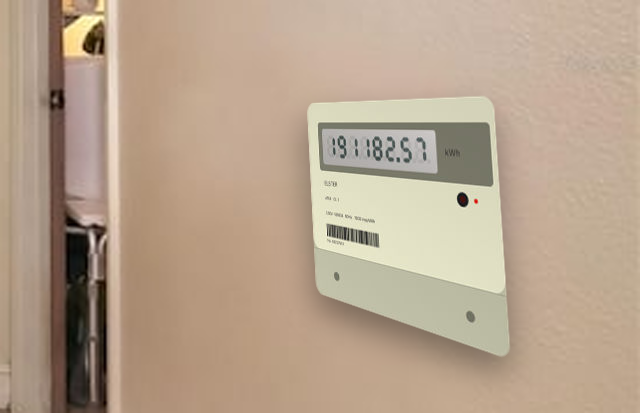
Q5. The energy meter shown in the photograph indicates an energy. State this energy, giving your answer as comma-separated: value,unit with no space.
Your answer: 191182.57,kWh
